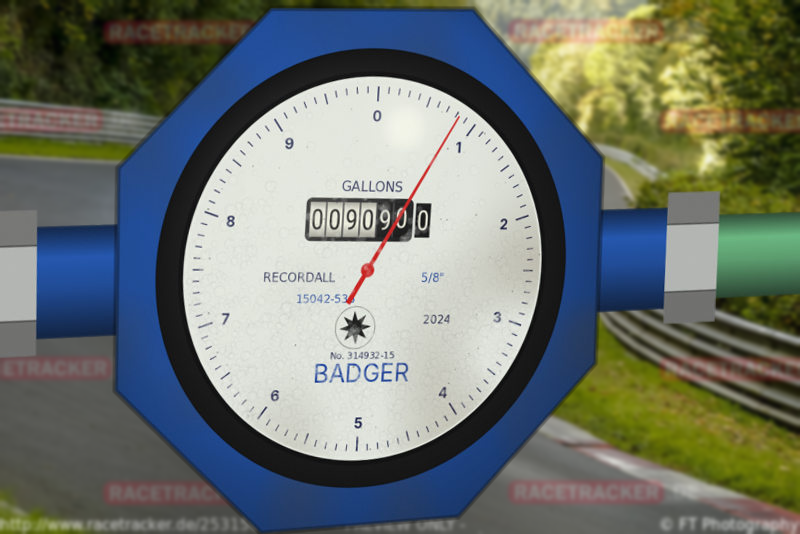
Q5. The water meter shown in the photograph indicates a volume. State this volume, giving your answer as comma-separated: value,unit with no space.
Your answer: 90900.8,gal
